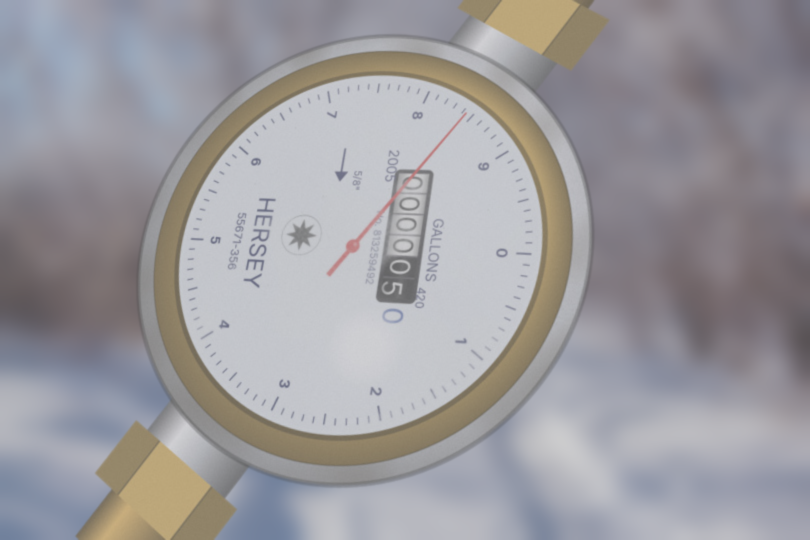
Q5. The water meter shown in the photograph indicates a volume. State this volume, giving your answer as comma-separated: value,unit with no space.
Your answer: 48.4,gal
